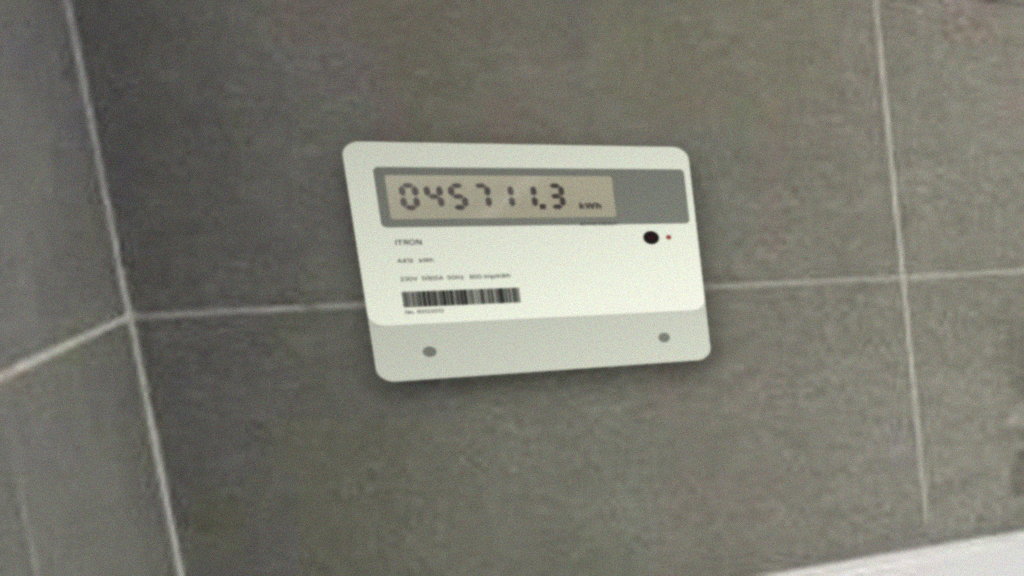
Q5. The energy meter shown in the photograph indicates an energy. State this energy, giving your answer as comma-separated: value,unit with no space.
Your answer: 45711.3,kWh
